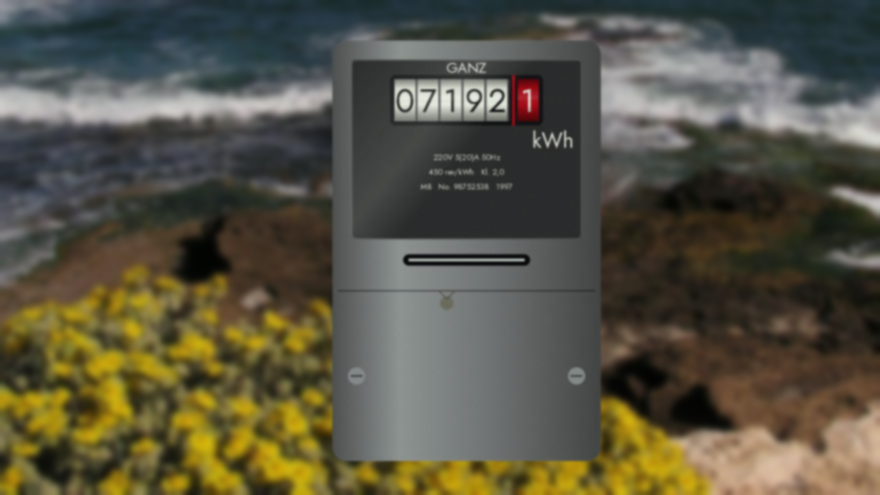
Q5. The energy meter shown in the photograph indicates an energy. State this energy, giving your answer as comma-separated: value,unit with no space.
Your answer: 7192.1,kWh
